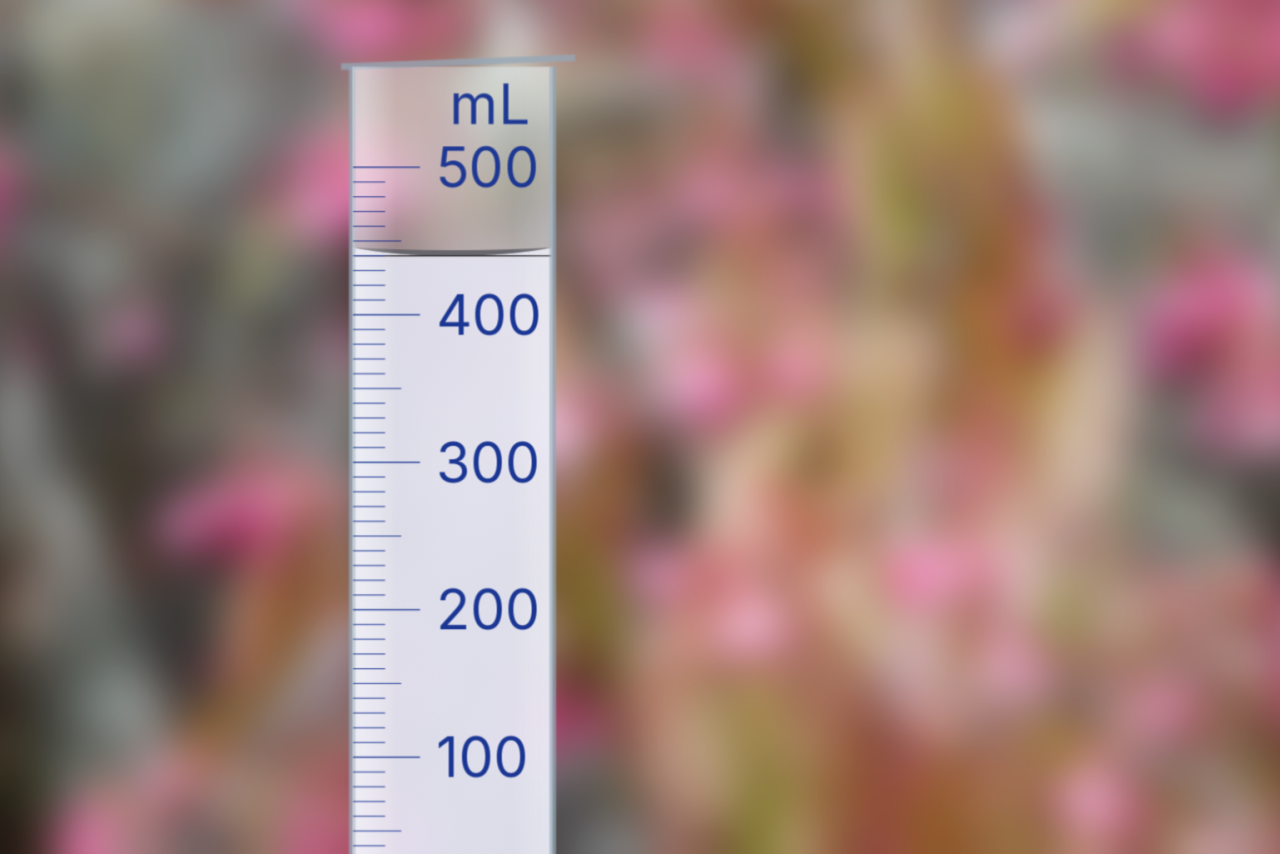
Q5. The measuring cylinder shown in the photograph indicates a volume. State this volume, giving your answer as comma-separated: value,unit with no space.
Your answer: 440,mL
